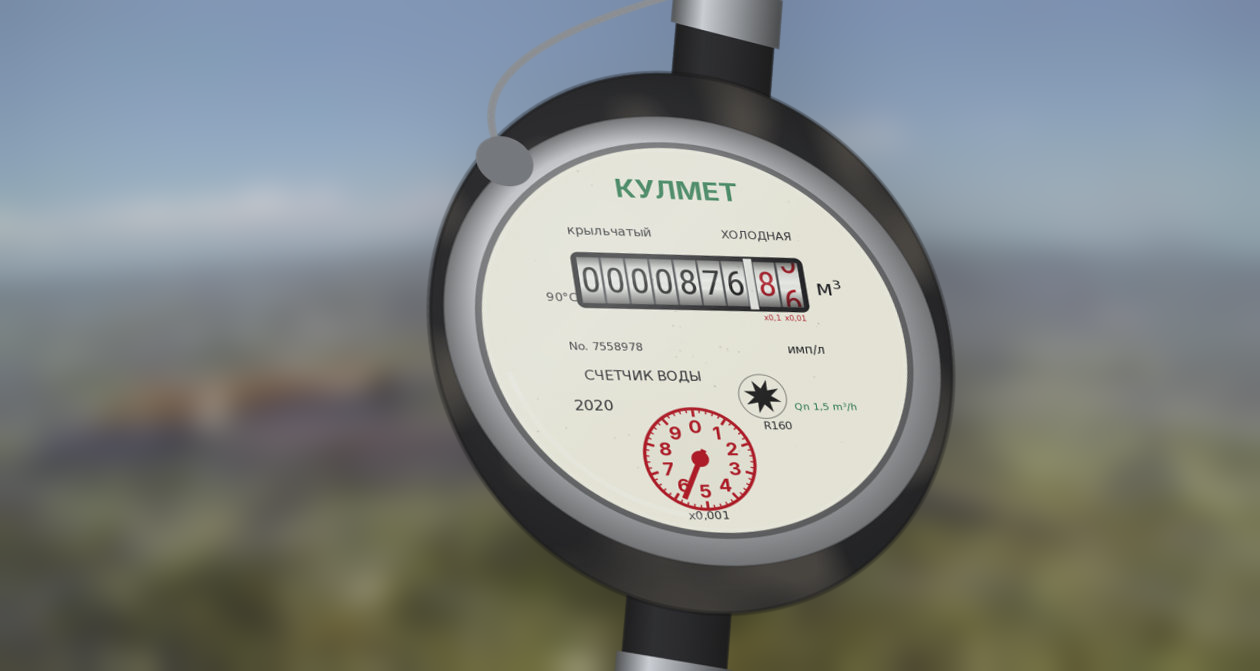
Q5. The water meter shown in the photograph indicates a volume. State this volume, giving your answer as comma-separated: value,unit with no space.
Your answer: 876.855,m³
